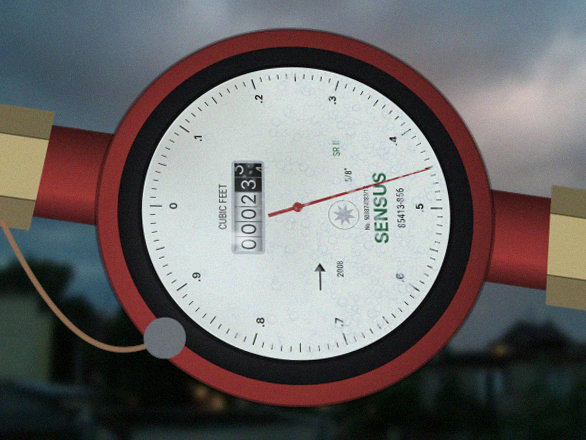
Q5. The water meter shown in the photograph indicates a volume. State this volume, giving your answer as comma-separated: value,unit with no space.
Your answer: 233.45,ft³
